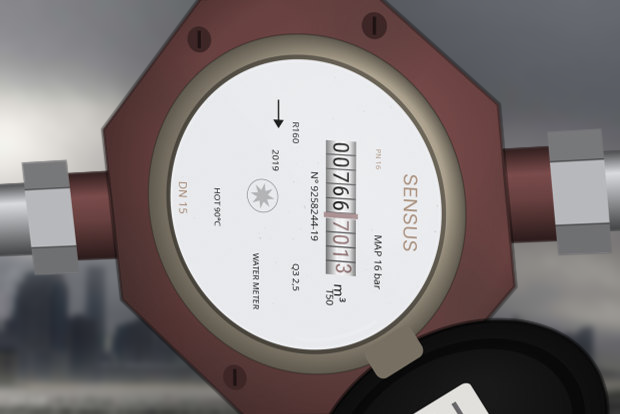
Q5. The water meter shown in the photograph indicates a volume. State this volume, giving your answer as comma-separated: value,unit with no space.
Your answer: 766.7013,m³
